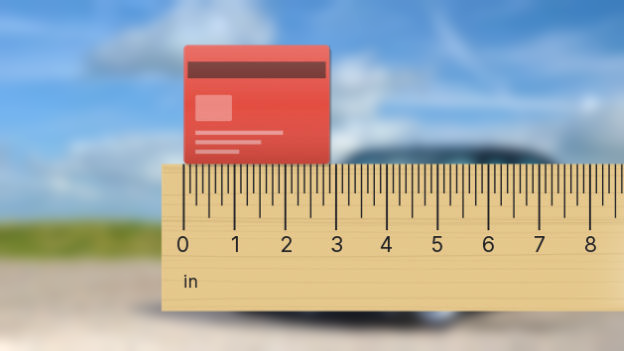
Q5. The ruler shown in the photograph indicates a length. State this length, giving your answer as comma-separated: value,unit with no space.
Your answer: 2.875,in
